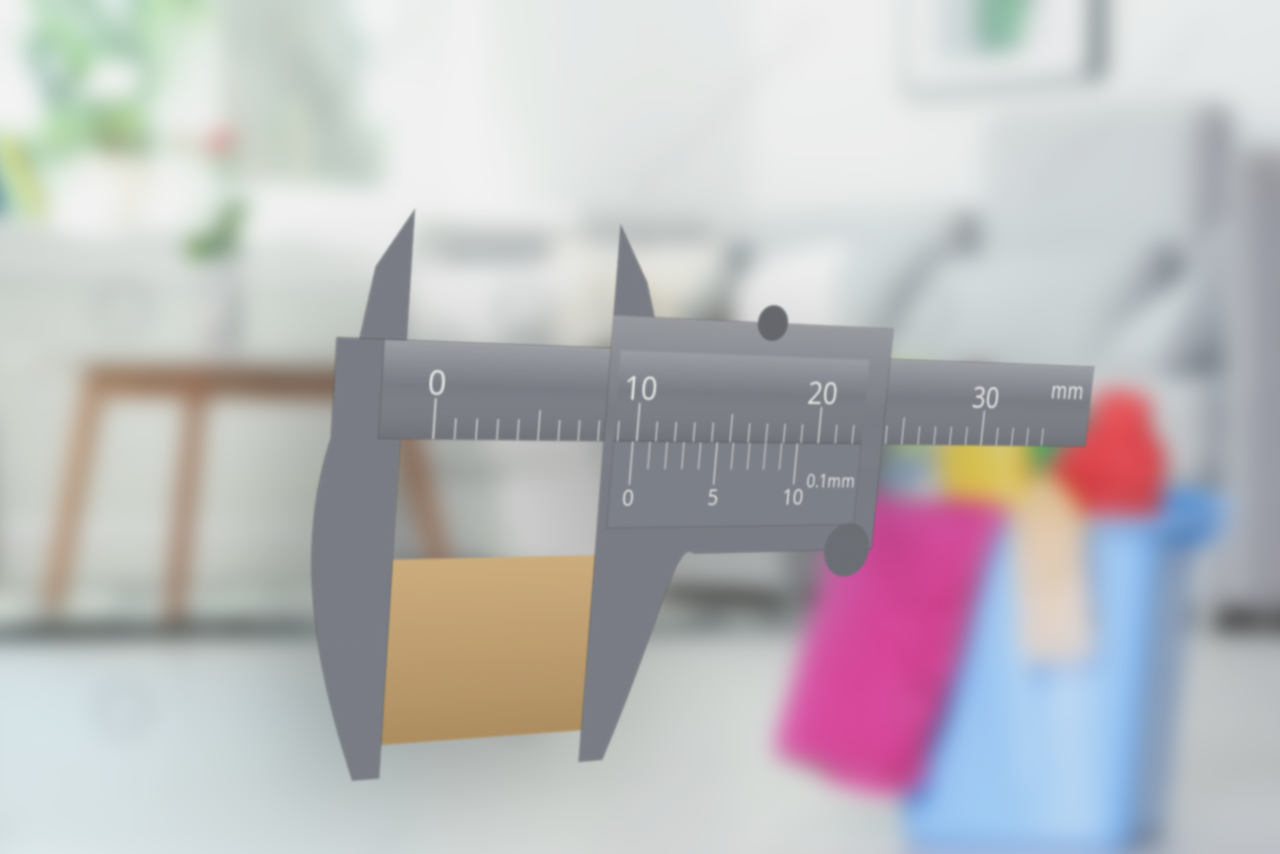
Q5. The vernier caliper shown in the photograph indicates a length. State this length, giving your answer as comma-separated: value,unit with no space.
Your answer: 9.8,mm
